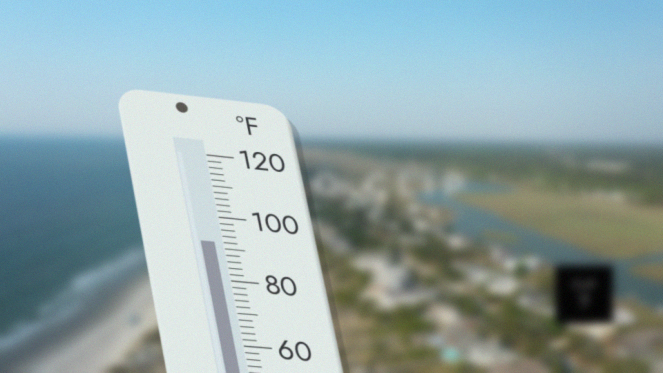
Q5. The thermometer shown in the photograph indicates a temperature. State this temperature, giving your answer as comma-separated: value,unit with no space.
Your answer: 92,°F
